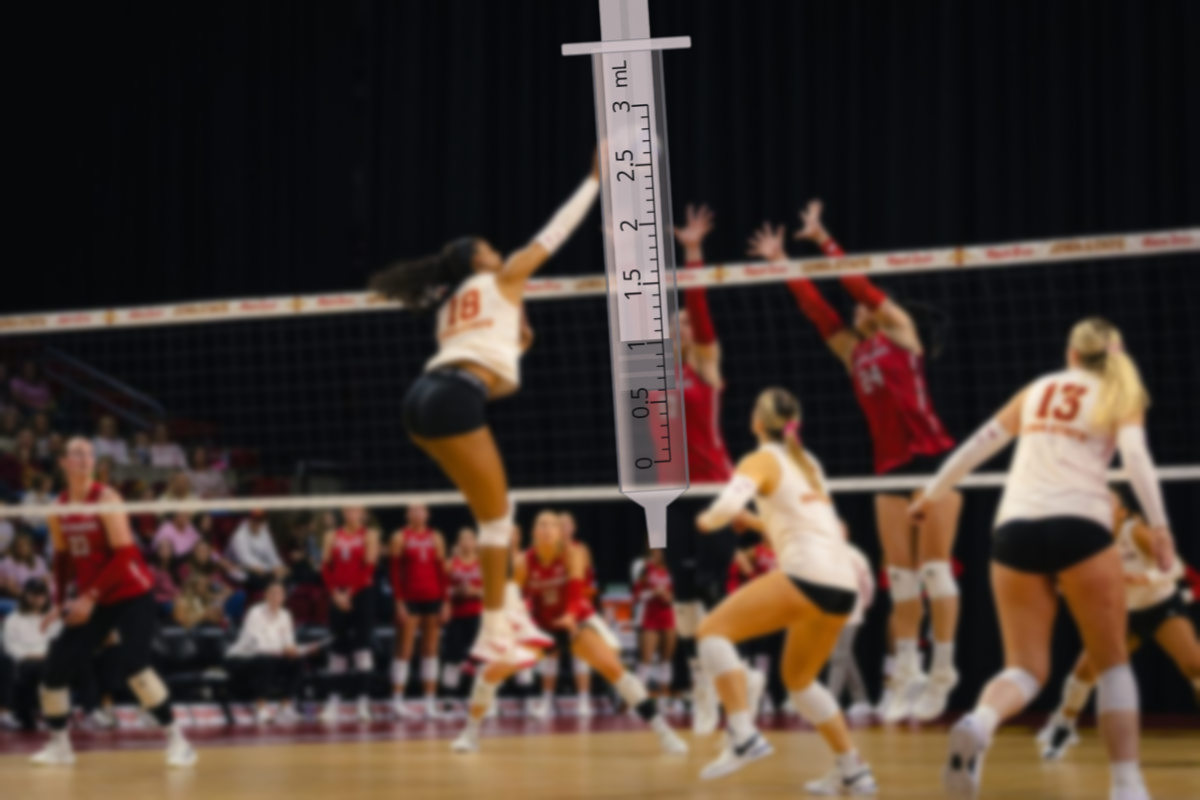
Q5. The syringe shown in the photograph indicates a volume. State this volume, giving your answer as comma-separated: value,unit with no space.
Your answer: 0.6,mL
